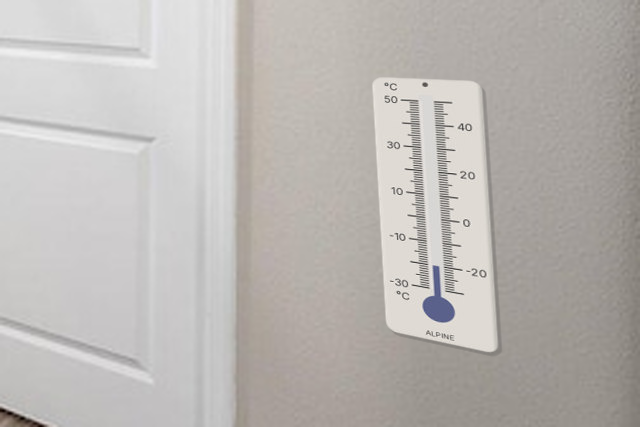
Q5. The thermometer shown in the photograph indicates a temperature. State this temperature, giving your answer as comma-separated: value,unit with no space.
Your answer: -20,°C
